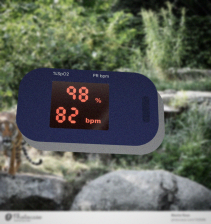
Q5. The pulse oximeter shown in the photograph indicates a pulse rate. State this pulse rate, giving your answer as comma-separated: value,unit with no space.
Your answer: 82,bpm
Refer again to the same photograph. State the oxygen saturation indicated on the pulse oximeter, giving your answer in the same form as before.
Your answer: 98,%
